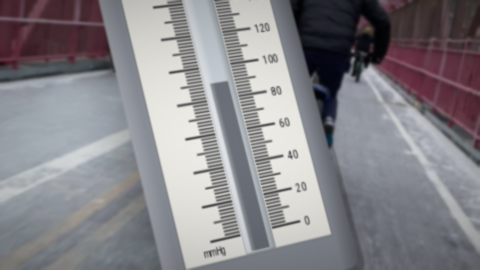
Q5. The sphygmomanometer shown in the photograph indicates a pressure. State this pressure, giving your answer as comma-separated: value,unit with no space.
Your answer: 90,mmHg
